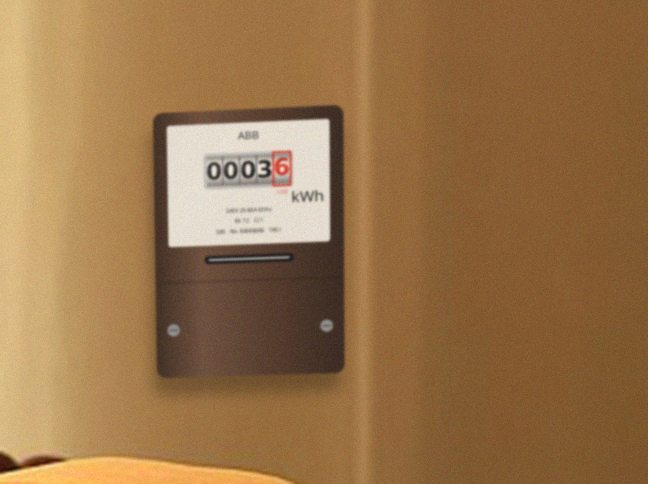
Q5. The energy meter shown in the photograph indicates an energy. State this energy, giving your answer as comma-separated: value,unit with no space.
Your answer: 3.6,kWh
